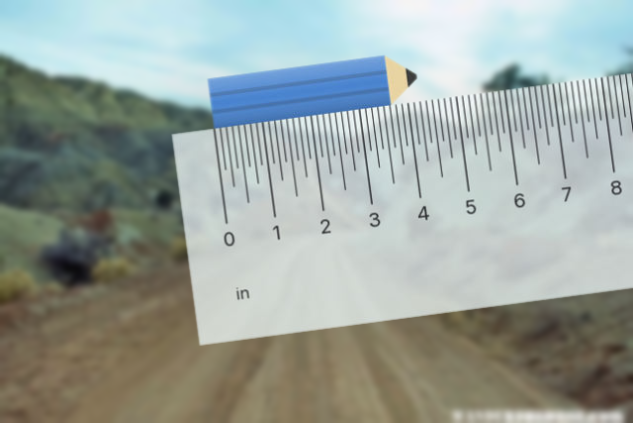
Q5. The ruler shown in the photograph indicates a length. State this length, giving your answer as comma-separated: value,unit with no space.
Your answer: 4.25,in
